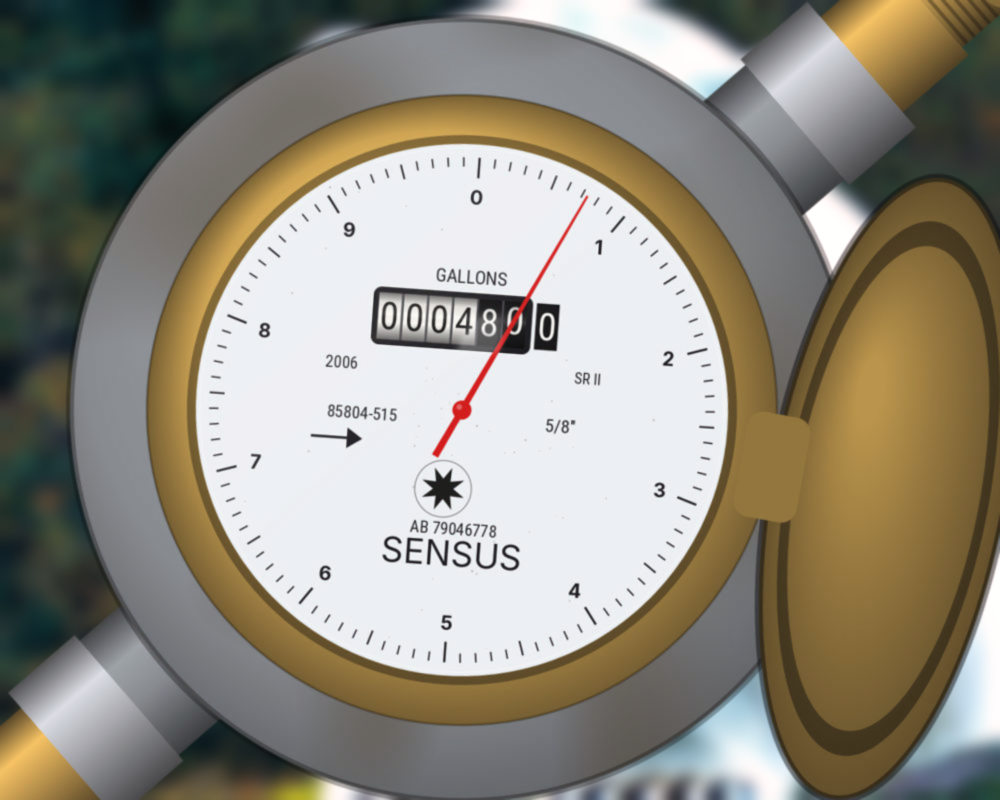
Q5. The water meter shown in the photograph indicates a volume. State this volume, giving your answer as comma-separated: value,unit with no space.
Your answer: 4800.7,gal
